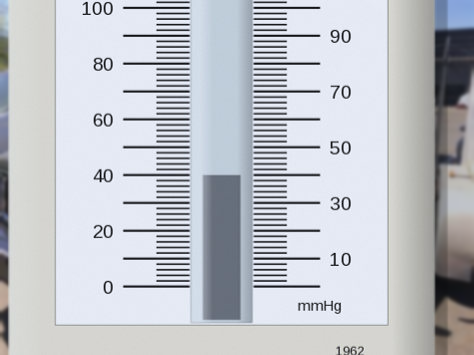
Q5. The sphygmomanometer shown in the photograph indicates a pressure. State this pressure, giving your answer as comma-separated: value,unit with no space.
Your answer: 40,mmHg
